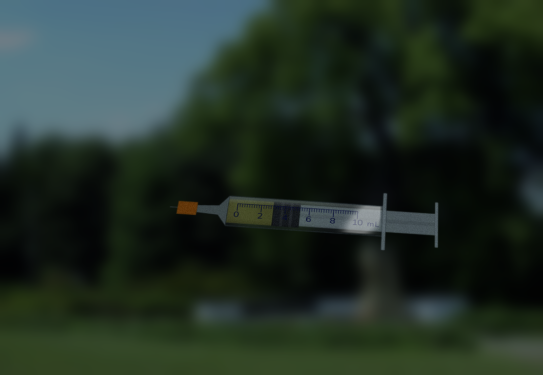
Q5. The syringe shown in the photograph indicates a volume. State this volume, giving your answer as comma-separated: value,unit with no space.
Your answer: 3,mL
